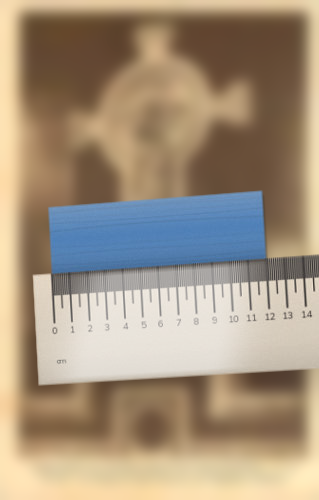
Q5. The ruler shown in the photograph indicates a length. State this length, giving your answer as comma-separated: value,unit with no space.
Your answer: 12,cm
